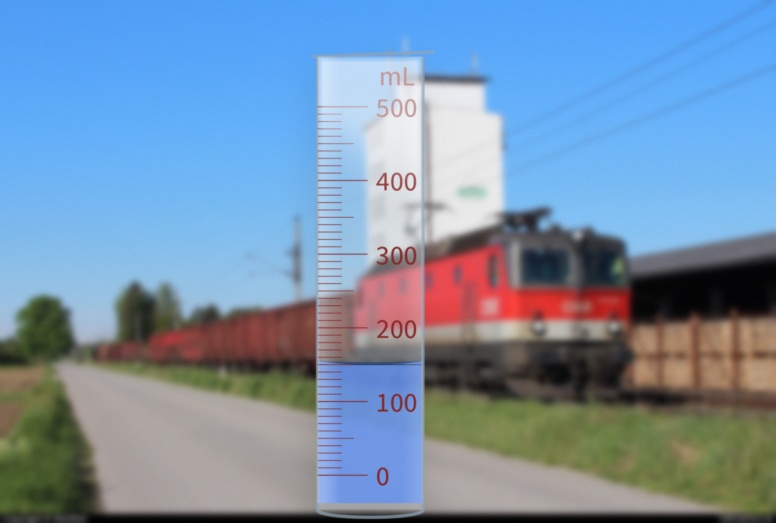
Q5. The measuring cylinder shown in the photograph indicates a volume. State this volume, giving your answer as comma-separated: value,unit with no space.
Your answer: 150,mL
